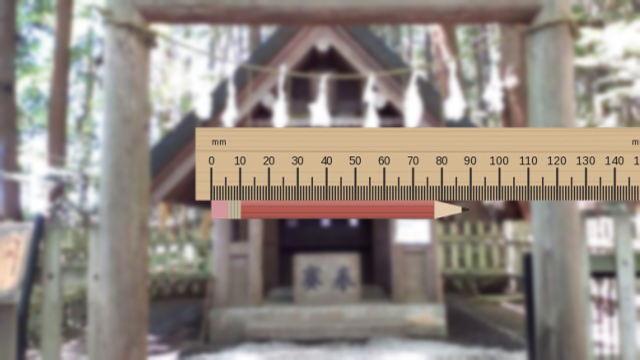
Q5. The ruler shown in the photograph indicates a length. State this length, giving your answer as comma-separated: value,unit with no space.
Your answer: 90,mm
